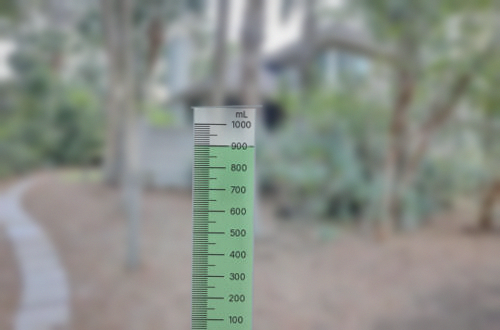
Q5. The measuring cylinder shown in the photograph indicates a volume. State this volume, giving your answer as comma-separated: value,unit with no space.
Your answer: 900,mL
